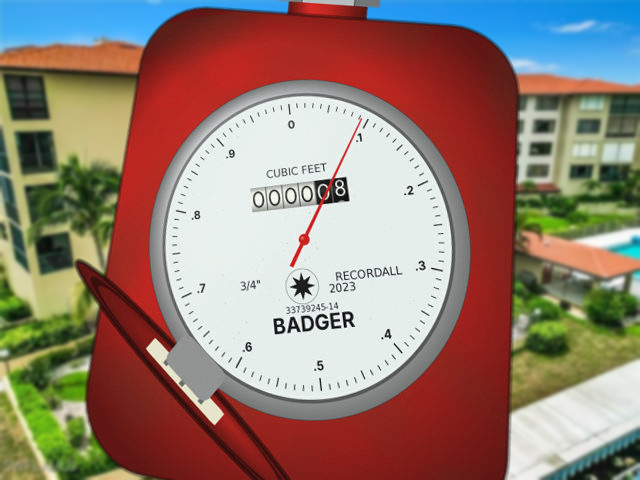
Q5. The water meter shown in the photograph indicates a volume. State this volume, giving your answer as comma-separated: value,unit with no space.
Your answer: 8.09,ft³
